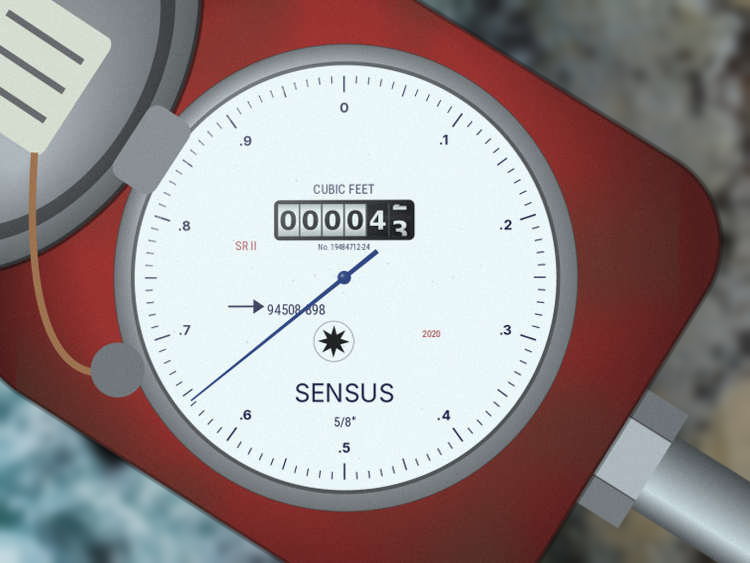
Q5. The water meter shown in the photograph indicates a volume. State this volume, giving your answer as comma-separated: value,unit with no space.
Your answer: 42.64,ft³
